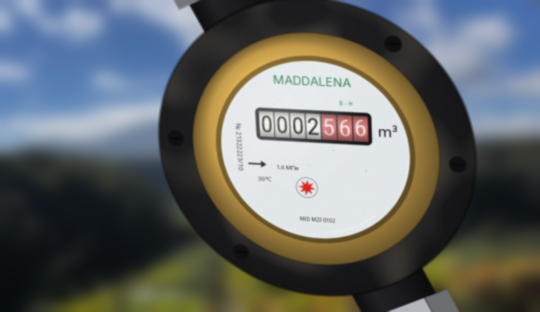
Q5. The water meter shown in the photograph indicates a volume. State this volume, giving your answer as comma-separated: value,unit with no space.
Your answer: 2.566,m³
